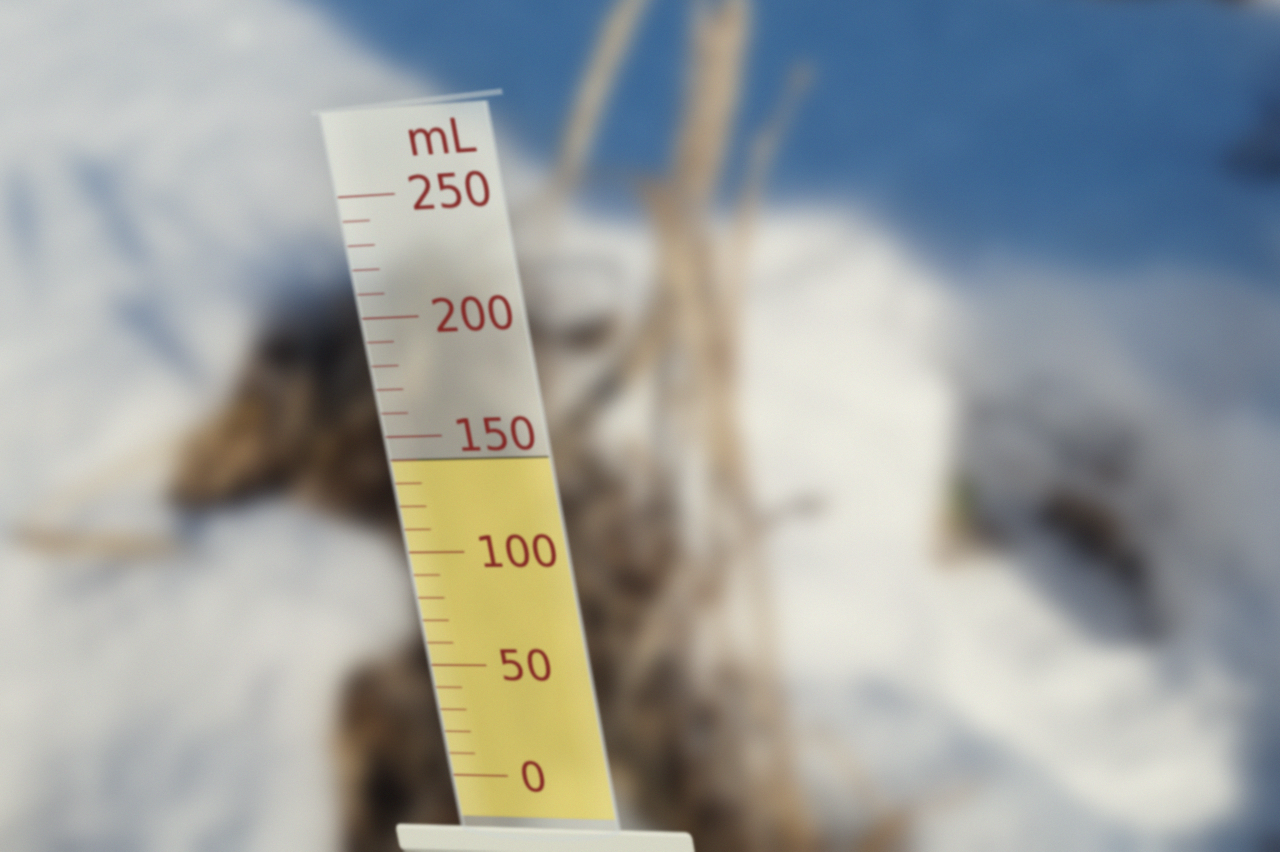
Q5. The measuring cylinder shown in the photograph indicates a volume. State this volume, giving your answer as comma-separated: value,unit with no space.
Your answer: 140,mL
